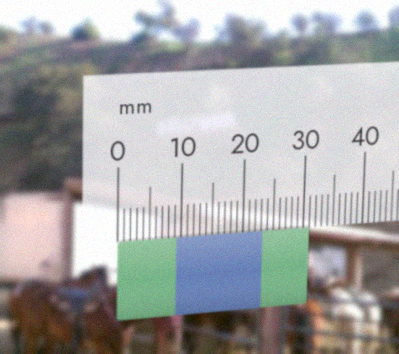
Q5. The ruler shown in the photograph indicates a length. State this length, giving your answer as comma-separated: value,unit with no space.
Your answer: 31,mm
